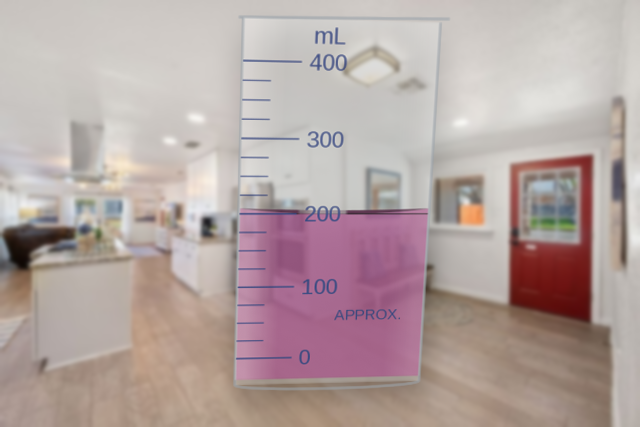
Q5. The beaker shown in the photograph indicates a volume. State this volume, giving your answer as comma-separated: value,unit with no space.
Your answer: 200,mL
